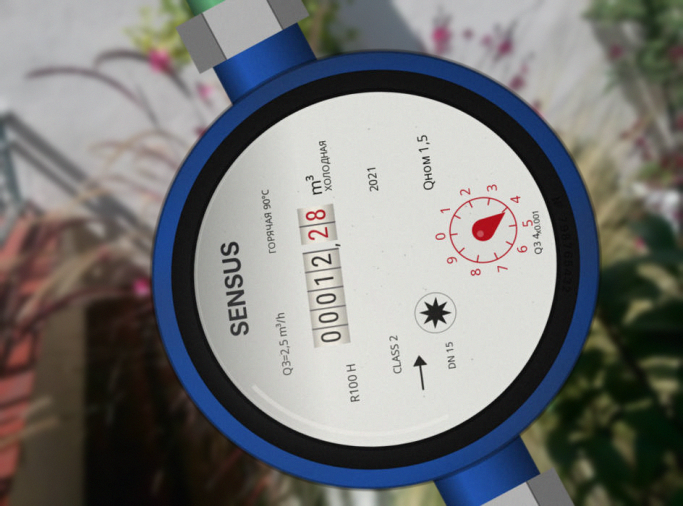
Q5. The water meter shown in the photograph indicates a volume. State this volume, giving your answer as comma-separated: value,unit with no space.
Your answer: 12.284,m³
